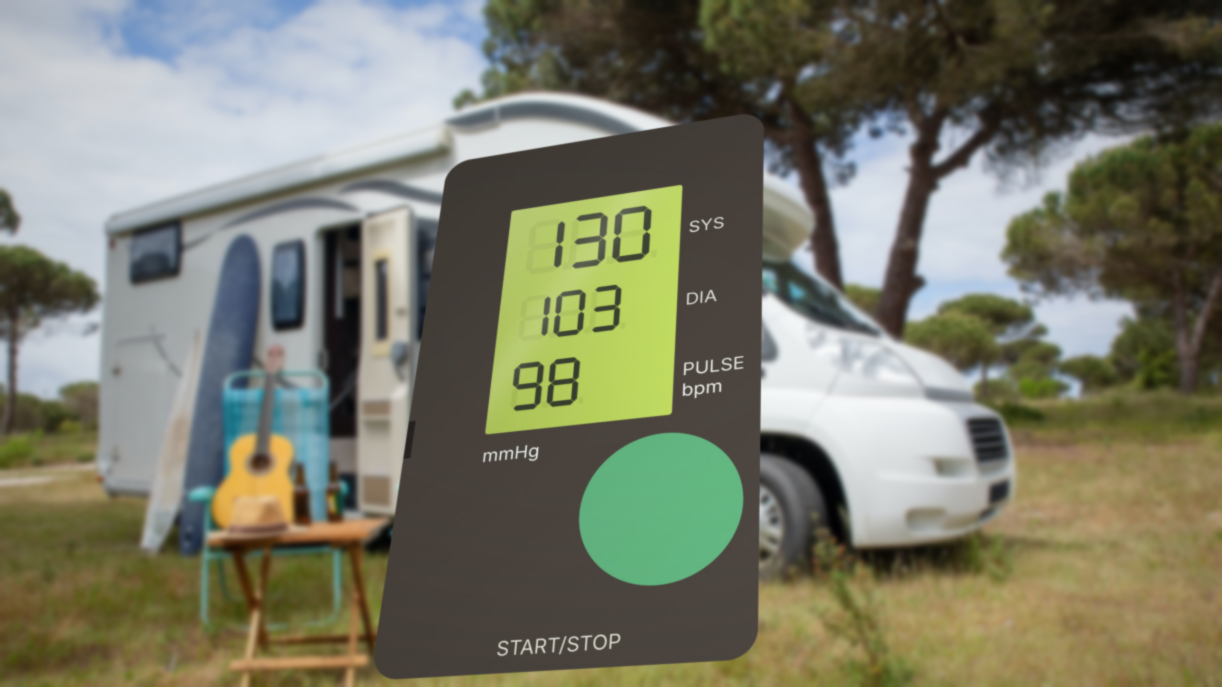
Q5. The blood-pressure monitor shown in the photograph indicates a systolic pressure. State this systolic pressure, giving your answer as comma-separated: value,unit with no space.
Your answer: 130,mmHg
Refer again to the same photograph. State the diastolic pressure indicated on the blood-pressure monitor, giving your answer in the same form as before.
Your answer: 103,mmHg
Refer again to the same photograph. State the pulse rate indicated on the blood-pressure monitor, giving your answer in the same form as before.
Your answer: 98,bpm
